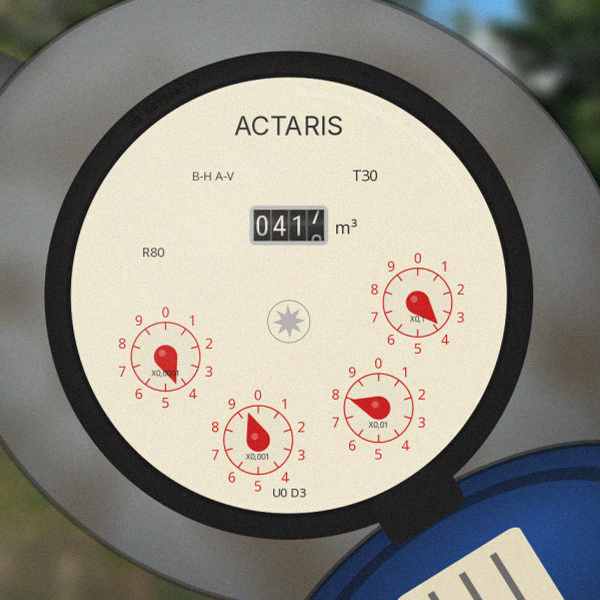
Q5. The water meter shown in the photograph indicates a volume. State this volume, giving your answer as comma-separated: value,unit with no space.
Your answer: 417.3794,m³
